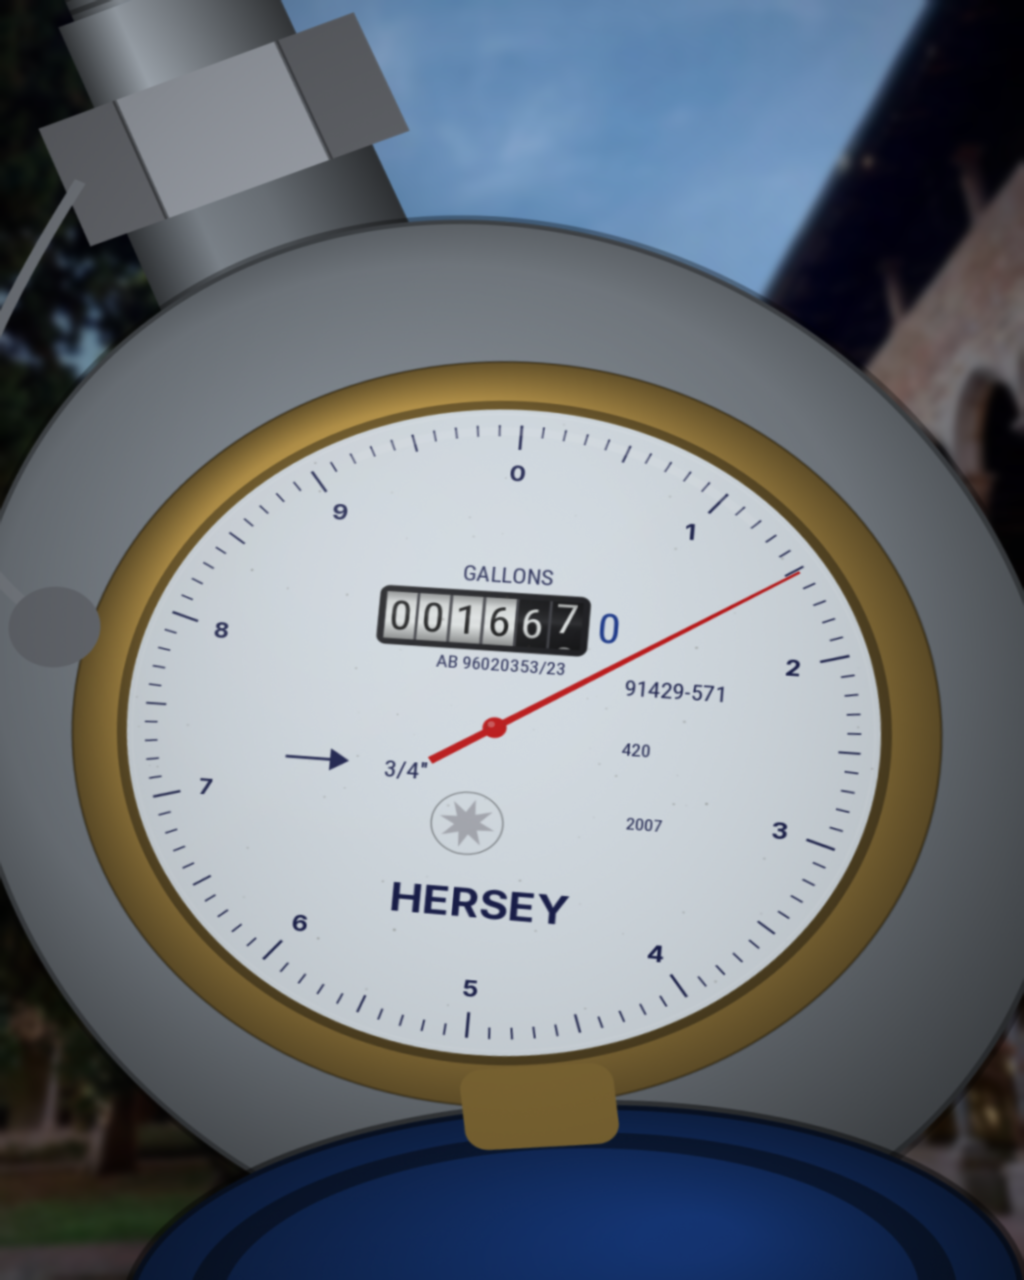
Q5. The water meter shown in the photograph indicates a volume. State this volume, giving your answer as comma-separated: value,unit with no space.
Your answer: 16671.5,gal
